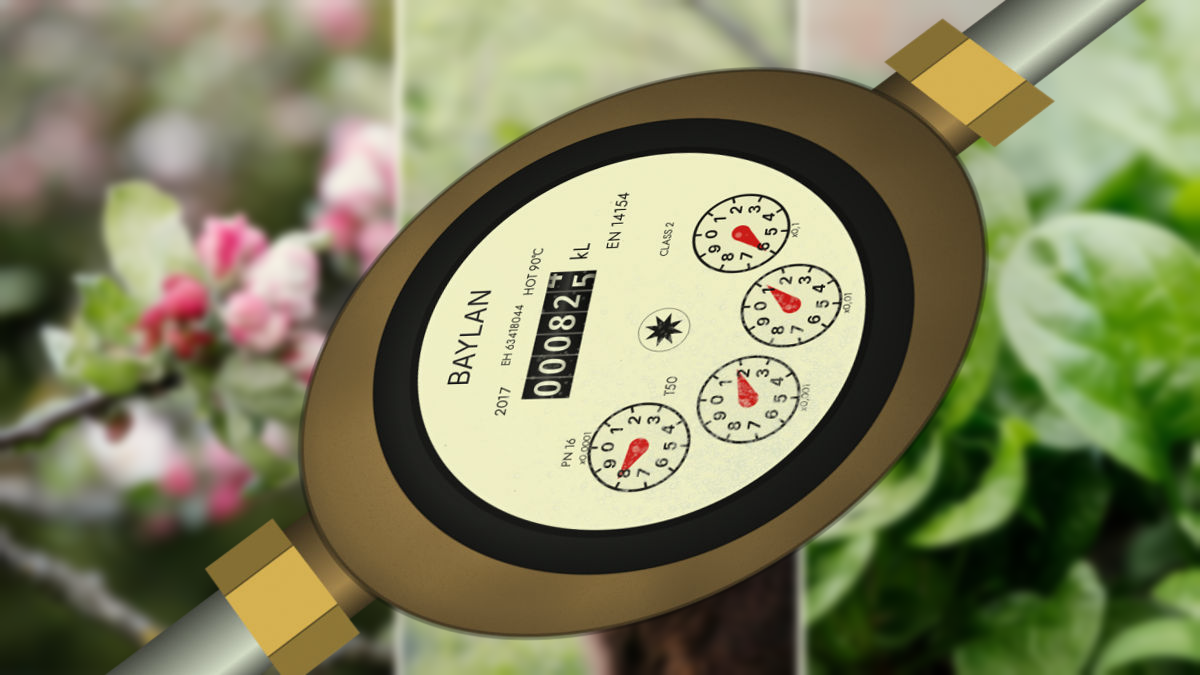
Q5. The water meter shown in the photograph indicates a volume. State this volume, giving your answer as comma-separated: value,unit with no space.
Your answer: 824.6118,kL
